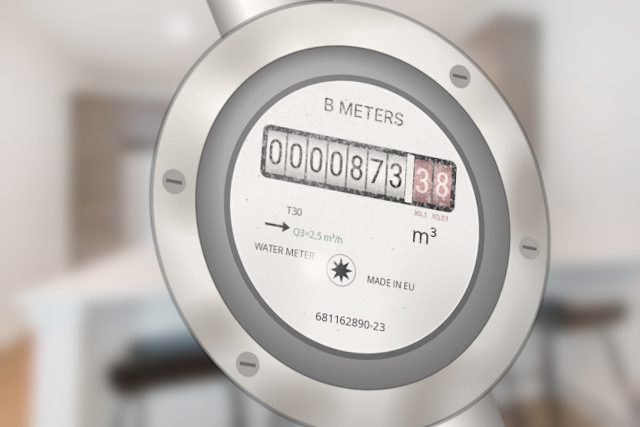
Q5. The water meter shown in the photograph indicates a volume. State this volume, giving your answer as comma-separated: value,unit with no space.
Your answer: 873.38,m³
